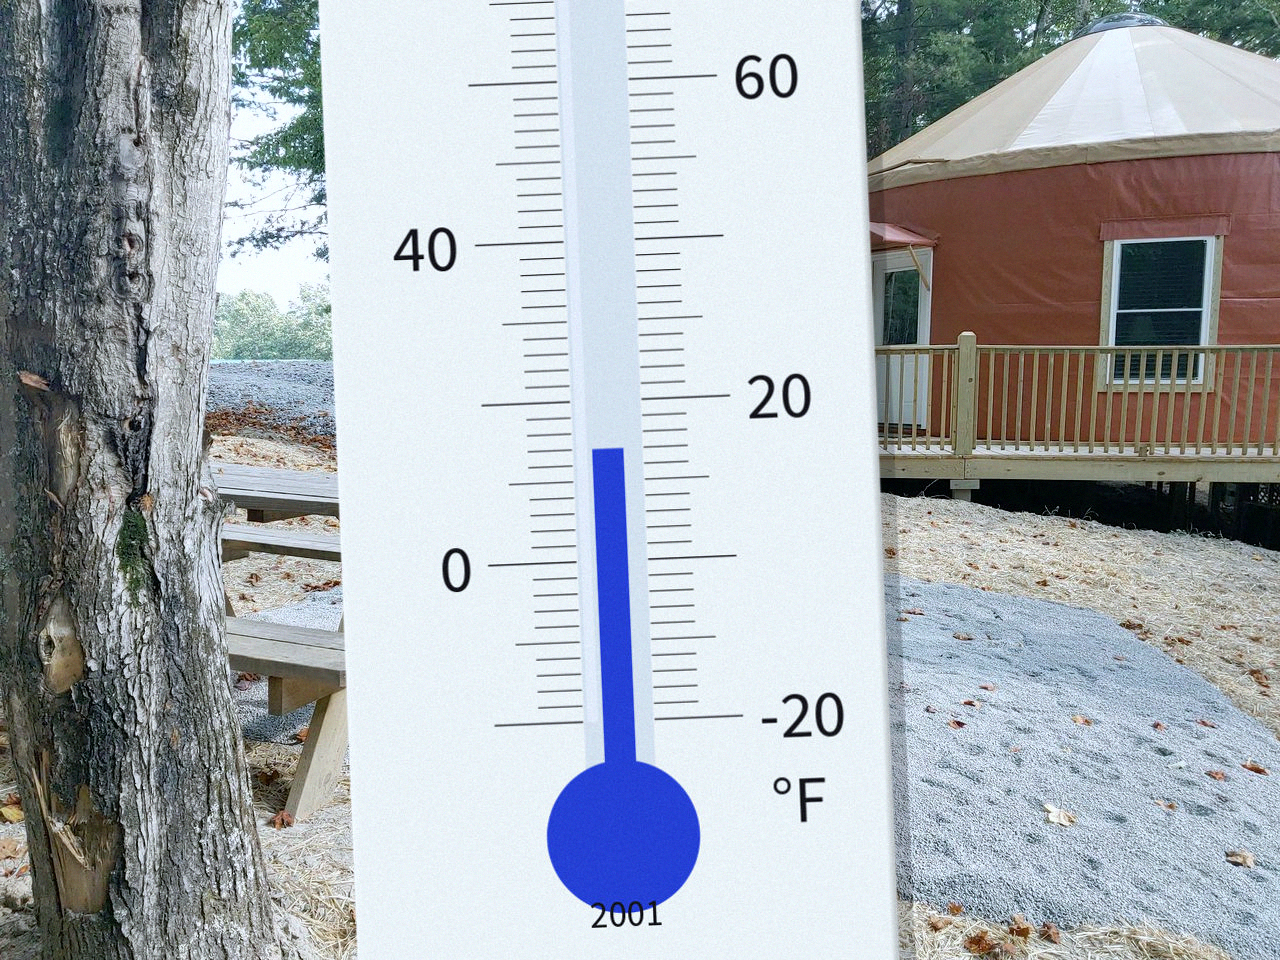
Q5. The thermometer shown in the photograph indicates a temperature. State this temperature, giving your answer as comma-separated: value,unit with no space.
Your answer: 14,°F
